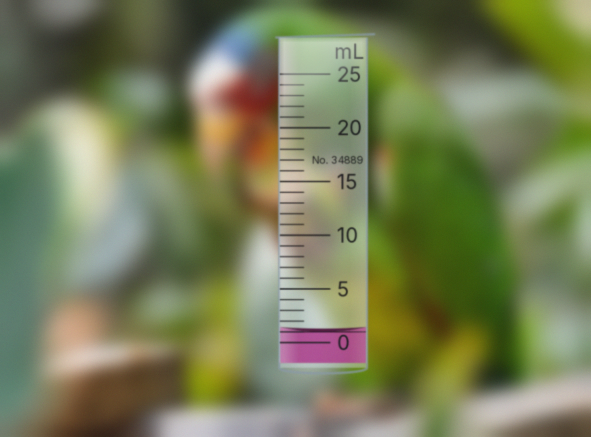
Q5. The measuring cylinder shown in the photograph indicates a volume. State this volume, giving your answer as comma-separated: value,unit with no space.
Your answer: 1,mL
